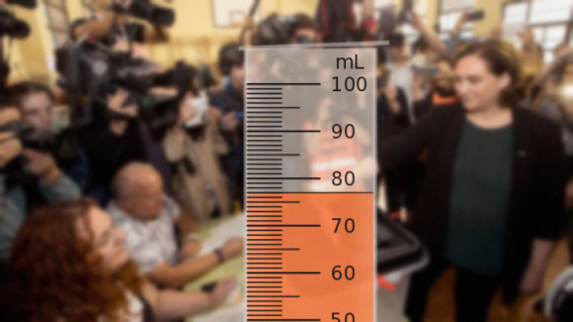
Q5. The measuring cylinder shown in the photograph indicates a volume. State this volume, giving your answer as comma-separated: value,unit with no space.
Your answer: 77,mL
